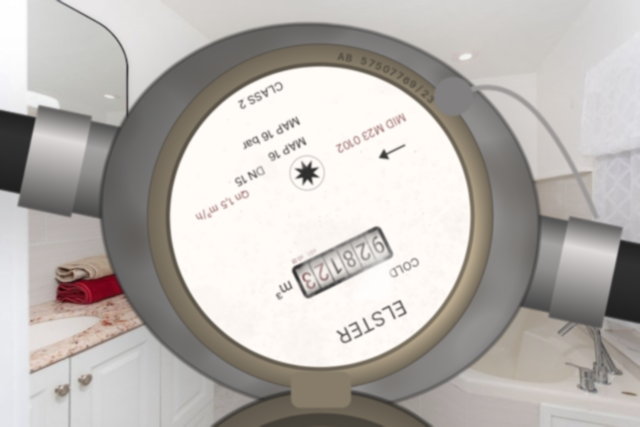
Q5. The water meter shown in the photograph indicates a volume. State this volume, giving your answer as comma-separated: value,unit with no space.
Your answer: 9281.23,m³
